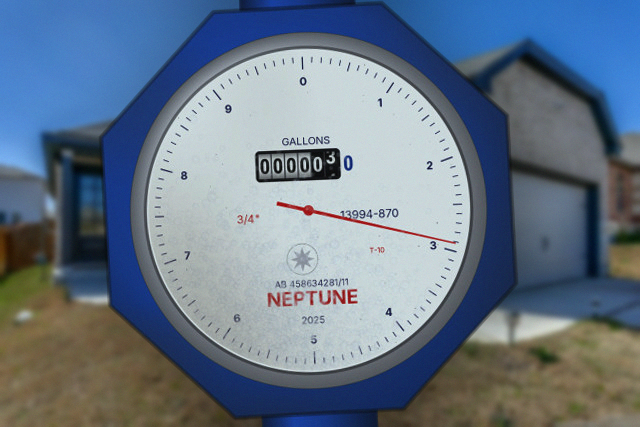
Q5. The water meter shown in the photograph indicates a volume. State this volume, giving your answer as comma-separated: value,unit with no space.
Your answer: 32.9,gal
